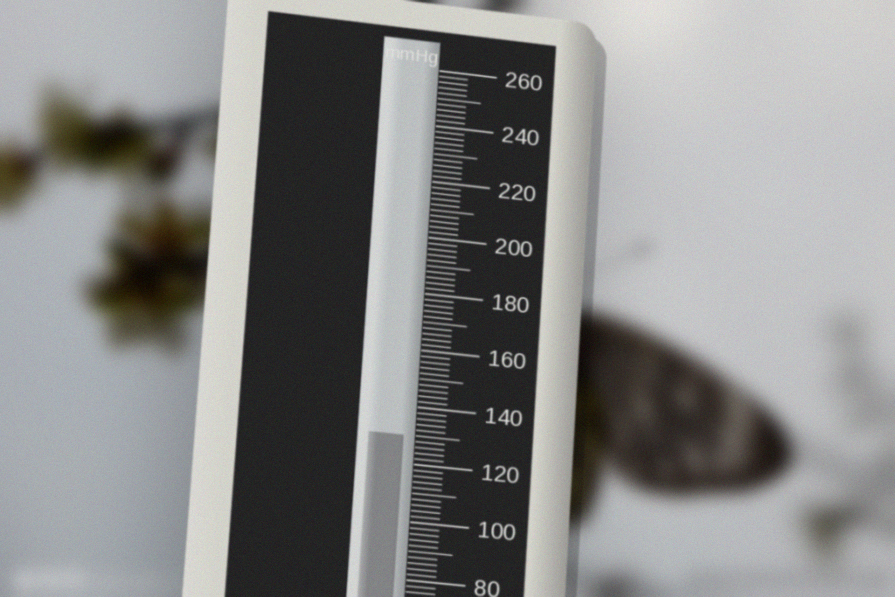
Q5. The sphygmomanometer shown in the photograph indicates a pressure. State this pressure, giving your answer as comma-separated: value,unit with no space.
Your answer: 130,mmHg
